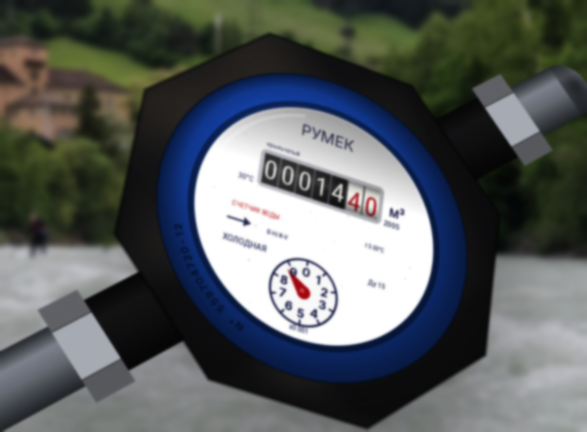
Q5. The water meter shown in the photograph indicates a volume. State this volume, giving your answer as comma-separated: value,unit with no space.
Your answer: 14.398,m³
